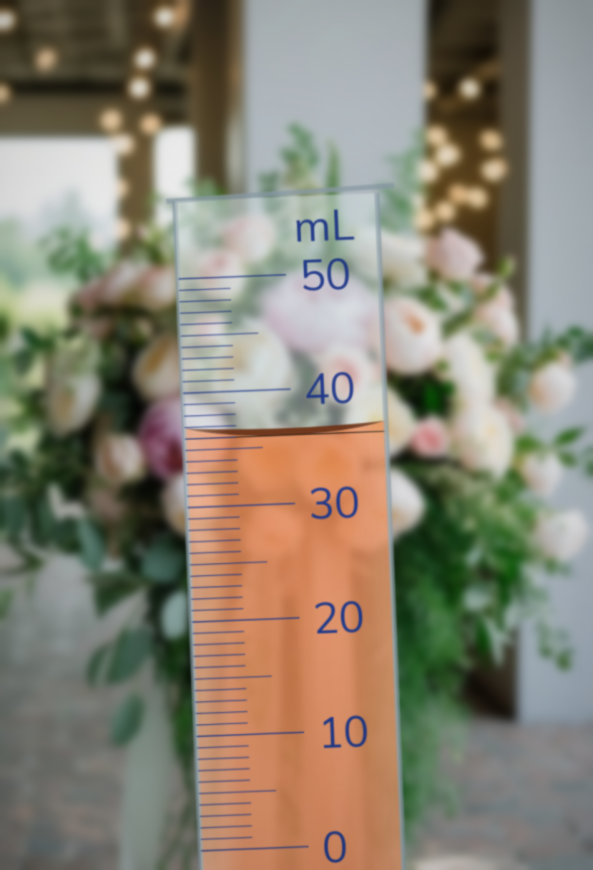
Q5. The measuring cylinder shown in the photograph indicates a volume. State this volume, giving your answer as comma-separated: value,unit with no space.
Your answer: 36,mL
